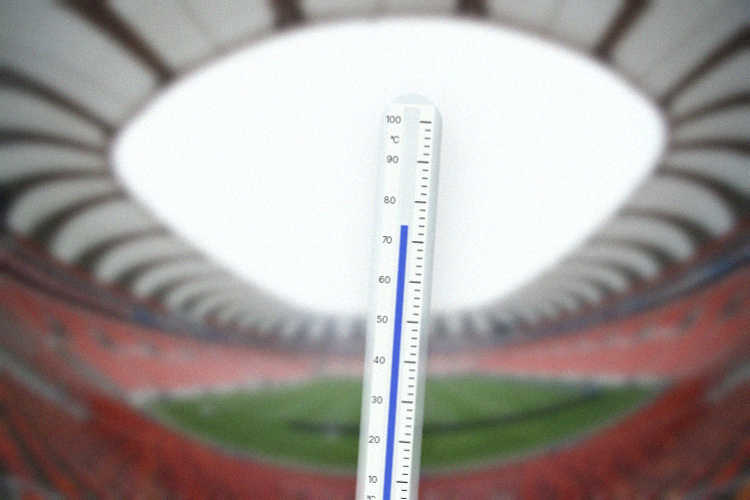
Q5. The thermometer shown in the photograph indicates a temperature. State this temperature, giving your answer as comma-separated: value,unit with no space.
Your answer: 74,°C
